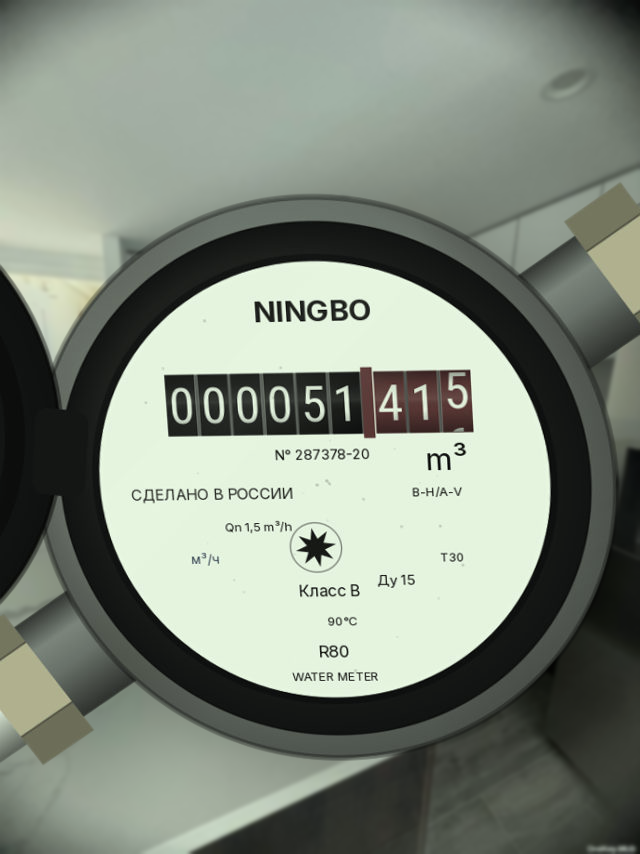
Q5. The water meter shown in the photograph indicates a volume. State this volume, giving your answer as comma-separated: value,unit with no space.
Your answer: 51.415,m³
